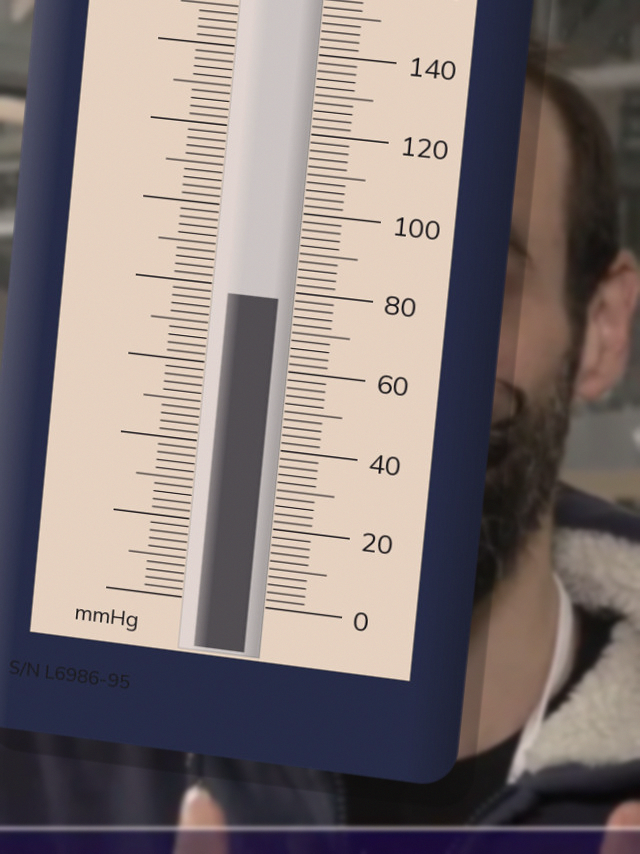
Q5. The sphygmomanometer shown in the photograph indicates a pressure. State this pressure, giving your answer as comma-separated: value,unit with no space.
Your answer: 78,mmHg
